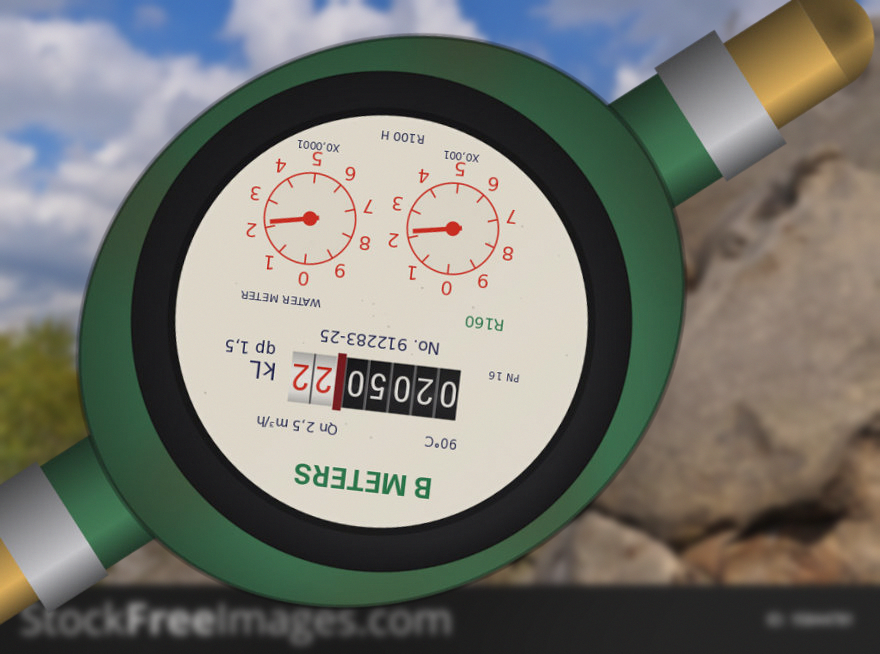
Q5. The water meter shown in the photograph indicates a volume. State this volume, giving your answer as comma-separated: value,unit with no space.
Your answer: 2050.2222,kL
